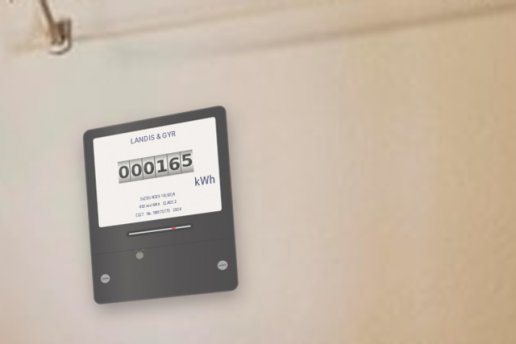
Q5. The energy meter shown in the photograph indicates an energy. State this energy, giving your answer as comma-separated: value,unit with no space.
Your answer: 165,kWh
